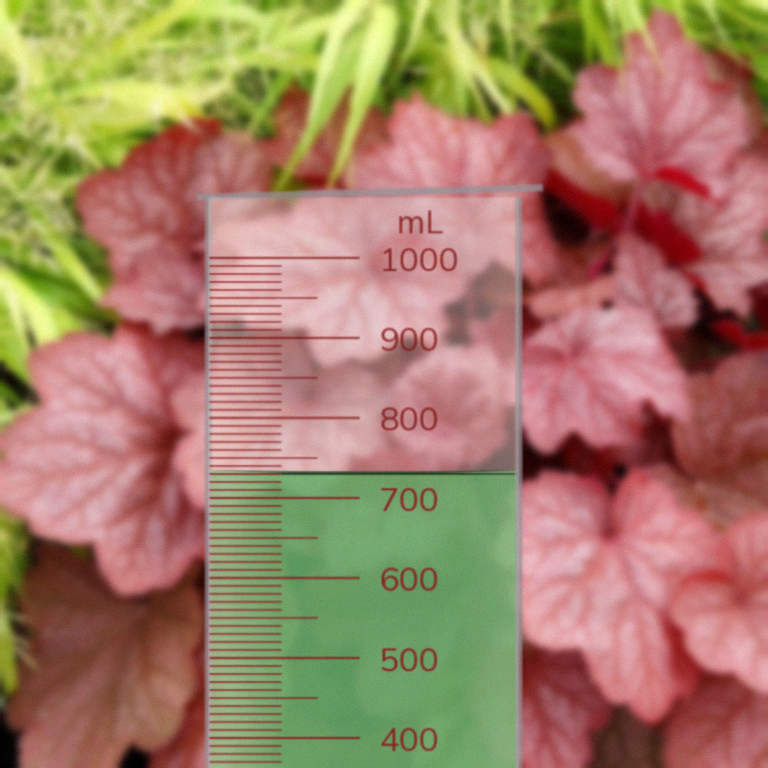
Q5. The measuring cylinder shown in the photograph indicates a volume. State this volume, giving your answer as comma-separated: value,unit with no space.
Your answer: 730,mL
